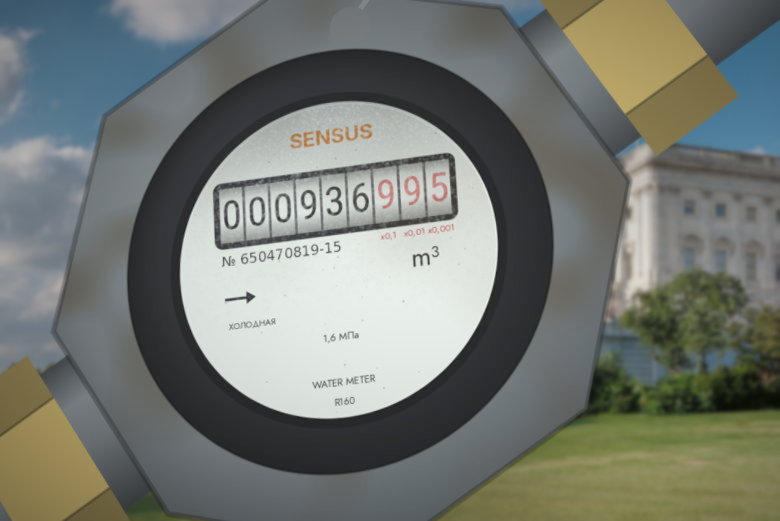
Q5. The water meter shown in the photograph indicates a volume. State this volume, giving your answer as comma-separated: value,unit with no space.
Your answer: 936.995,m³
